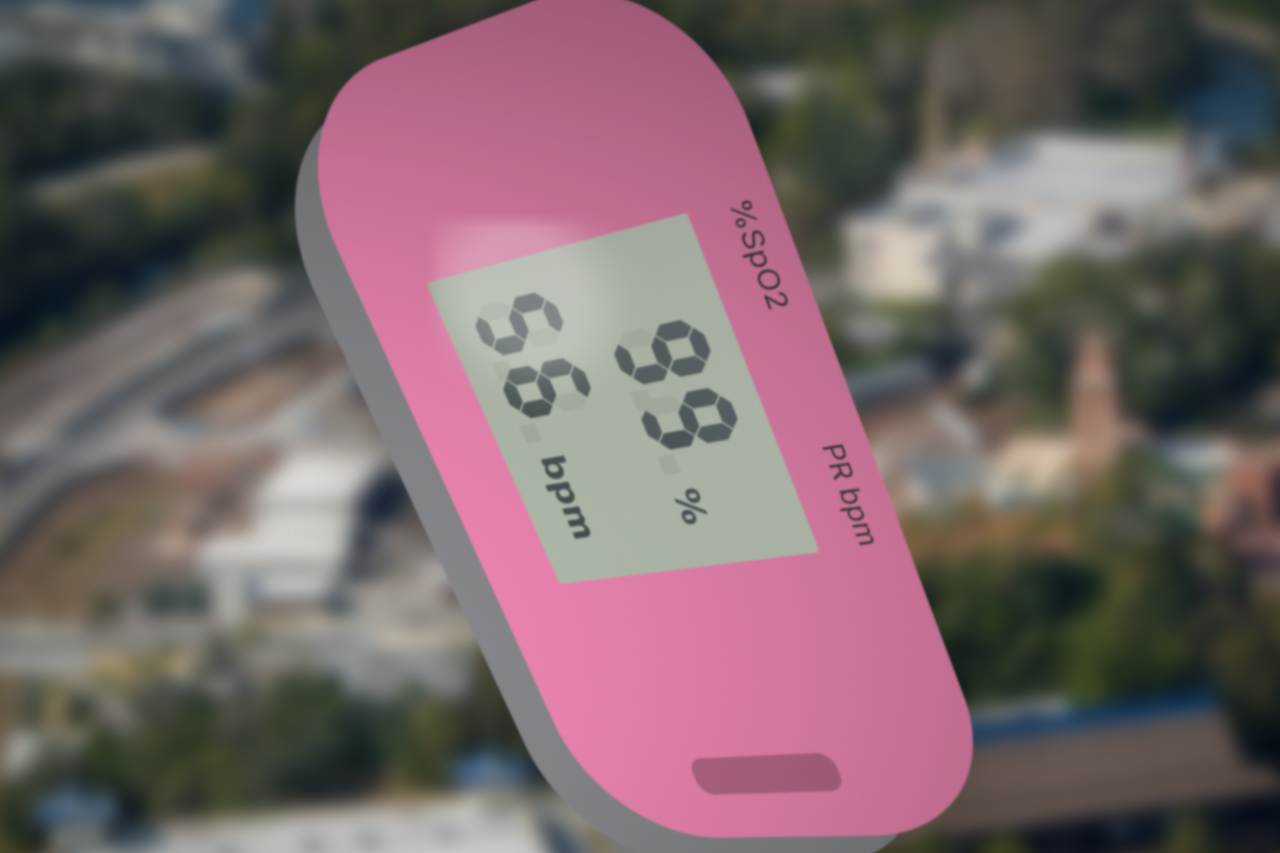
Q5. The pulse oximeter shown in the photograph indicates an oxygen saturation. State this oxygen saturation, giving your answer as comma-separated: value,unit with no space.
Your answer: 99,%
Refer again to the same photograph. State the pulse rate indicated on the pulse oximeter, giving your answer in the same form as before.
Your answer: 56,bpm
